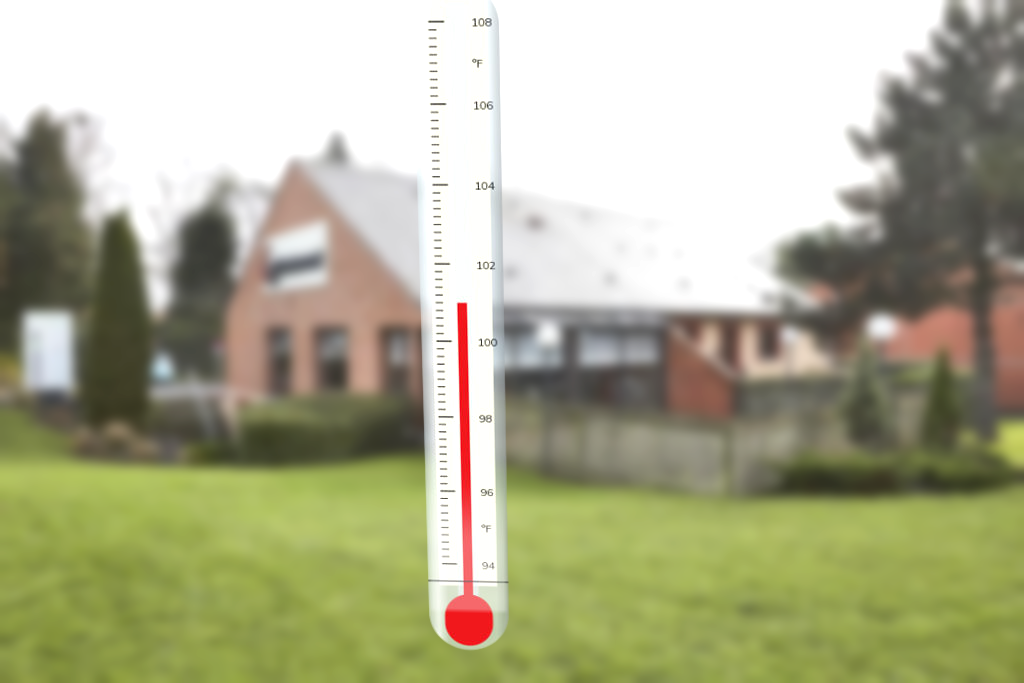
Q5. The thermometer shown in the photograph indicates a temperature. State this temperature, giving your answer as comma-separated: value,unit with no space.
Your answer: 101,°F
